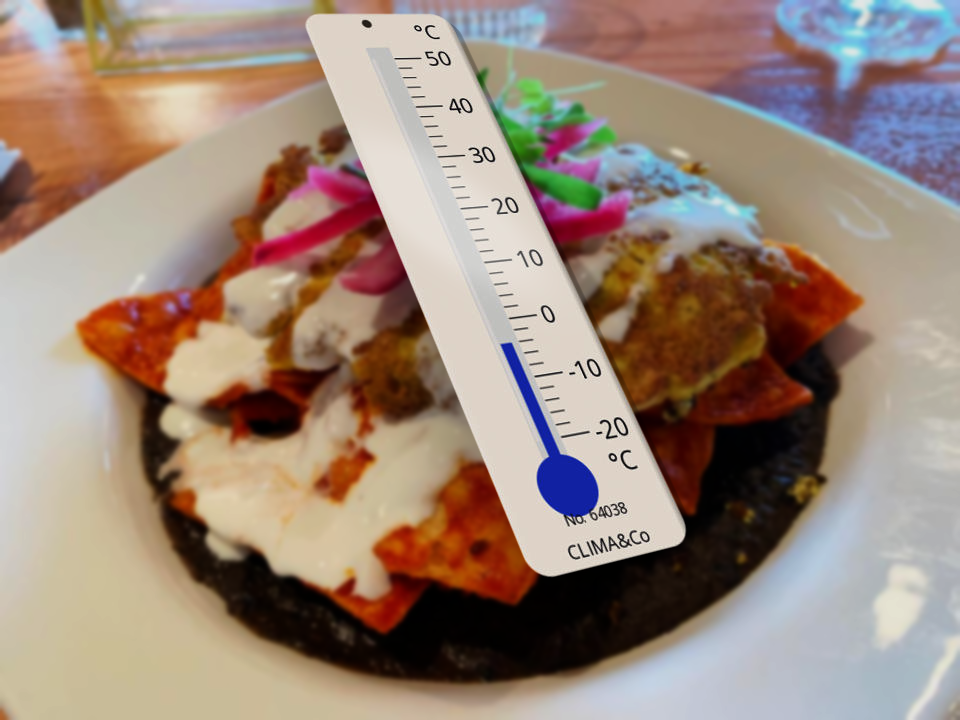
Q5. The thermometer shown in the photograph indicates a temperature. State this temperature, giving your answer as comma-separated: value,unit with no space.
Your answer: -4,°C
